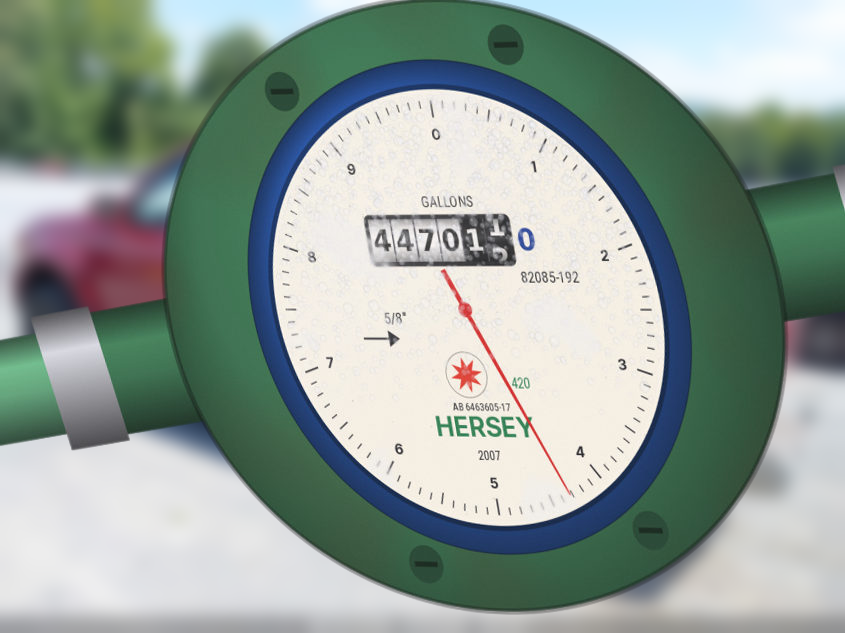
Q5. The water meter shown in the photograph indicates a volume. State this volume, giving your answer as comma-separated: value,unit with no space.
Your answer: 4470114.3,gal
